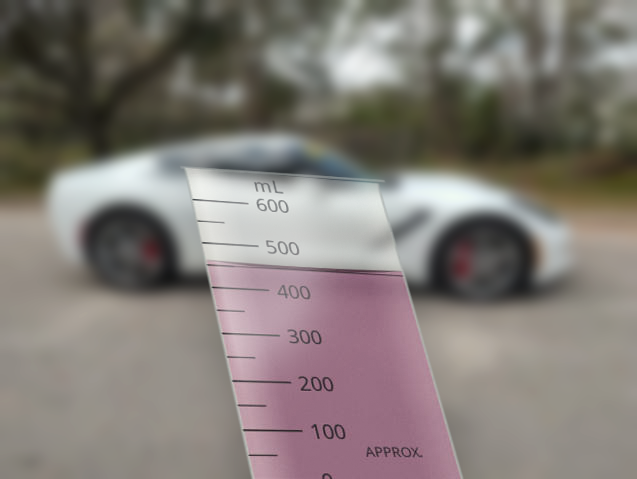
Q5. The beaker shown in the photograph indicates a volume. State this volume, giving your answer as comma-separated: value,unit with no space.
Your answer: 450,mL
